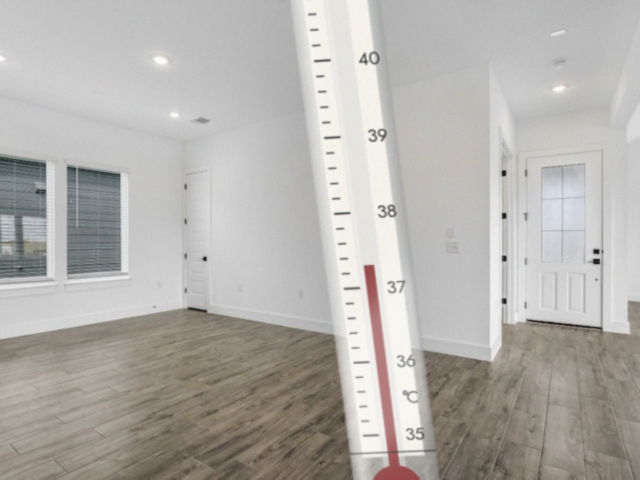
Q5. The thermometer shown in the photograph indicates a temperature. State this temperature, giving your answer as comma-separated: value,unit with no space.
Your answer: 37.3,°C
